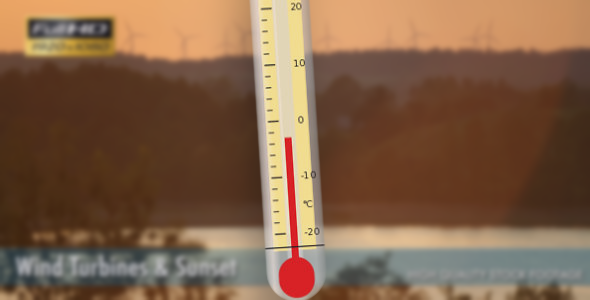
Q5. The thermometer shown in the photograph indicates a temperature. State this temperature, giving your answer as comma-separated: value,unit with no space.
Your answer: -3,°C
